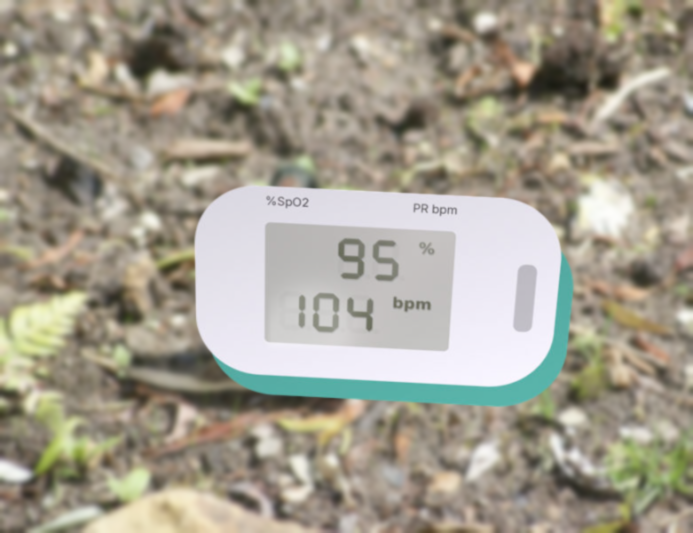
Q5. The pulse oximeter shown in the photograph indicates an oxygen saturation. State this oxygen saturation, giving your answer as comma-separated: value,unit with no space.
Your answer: 95,%
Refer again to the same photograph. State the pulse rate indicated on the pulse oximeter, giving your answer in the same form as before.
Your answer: 104,bpm
